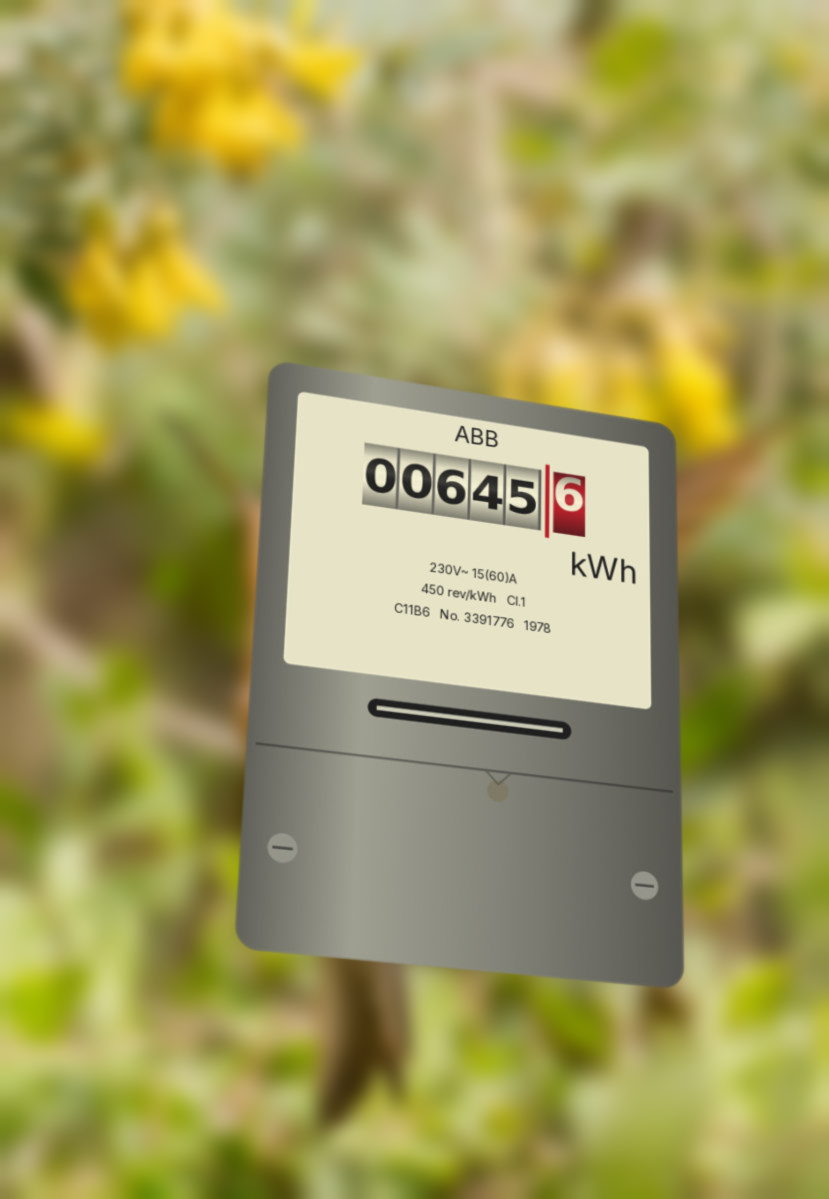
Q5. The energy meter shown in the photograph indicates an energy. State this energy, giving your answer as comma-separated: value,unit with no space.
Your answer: 645.6,kWh
